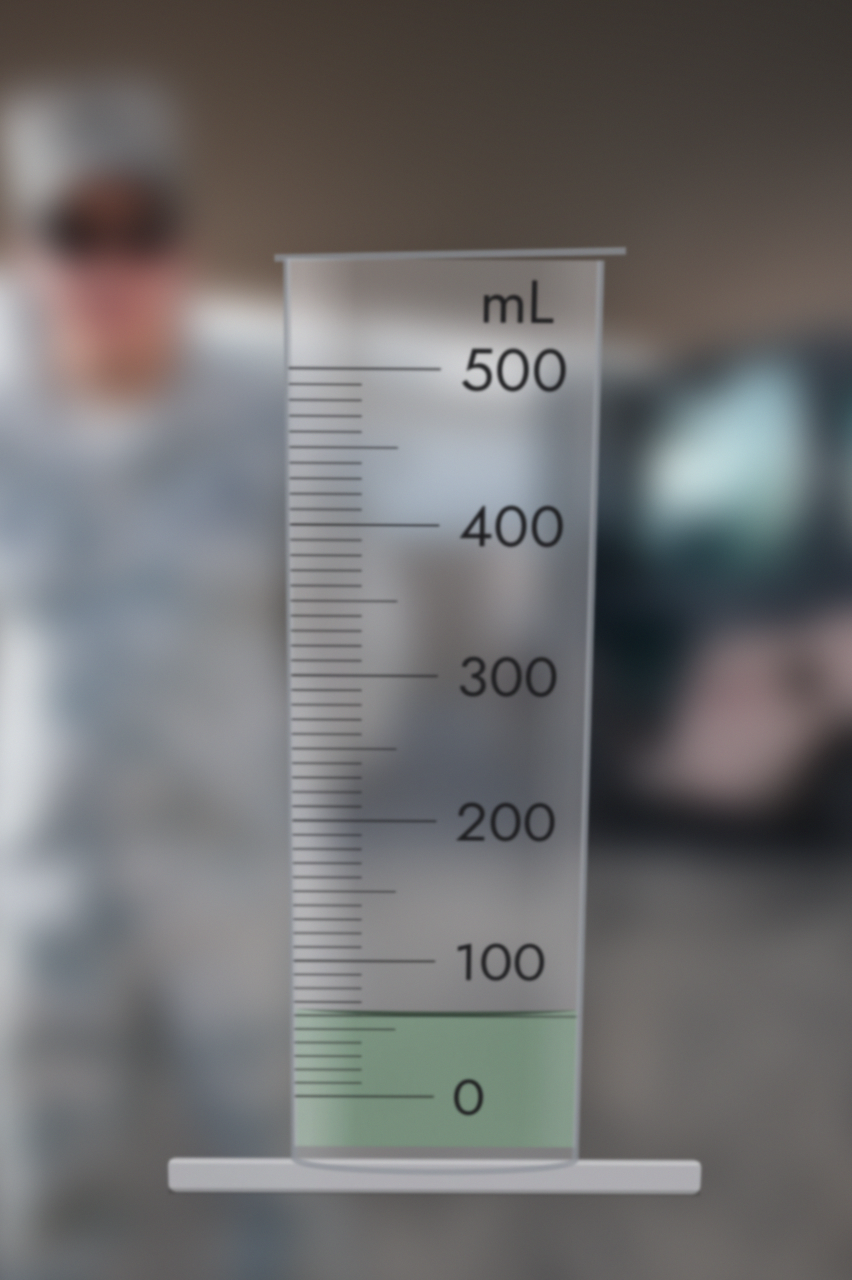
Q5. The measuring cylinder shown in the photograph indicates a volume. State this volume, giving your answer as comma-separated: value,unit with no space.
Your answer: 60,mL
